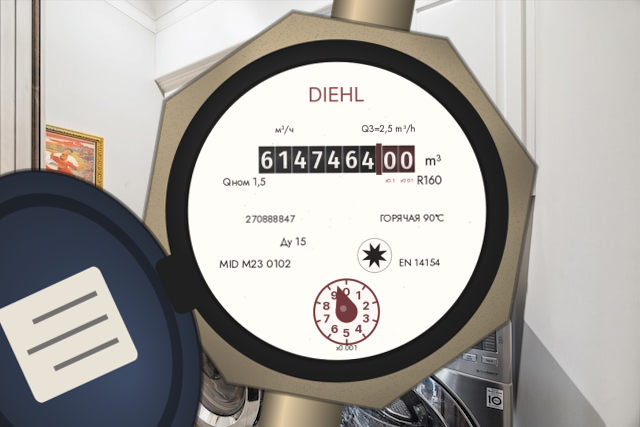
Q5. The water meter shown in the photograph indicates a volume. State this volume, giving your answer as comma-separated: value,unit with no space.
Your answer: 6147463.999,m³
